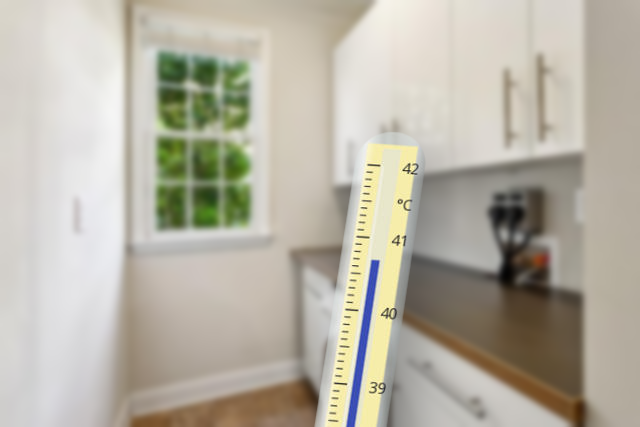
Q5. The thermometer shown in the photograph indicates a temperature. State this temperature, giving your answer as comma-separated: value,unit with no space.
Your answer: 40.7,°C
